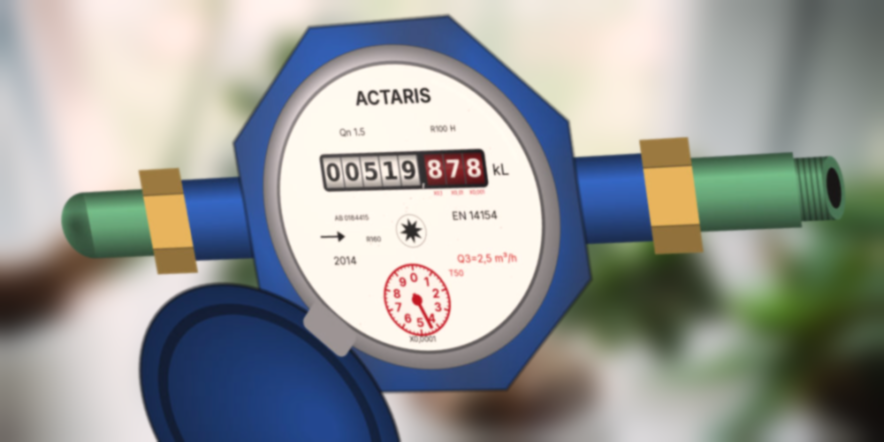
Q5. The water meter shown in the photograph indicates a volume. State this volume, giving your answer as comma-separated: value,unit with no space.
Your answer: 519.8784,kL
